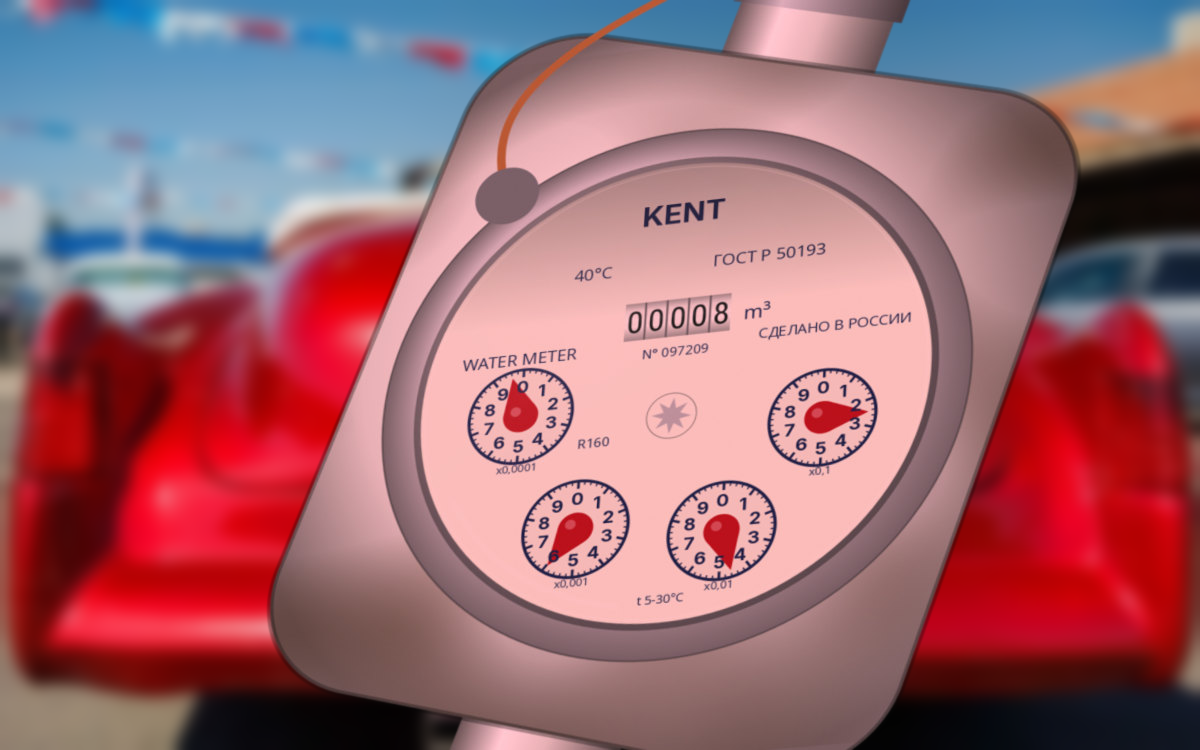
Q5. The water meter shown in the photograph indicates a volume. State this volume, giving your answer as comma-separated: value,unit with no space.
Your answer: 8.2459,m³
